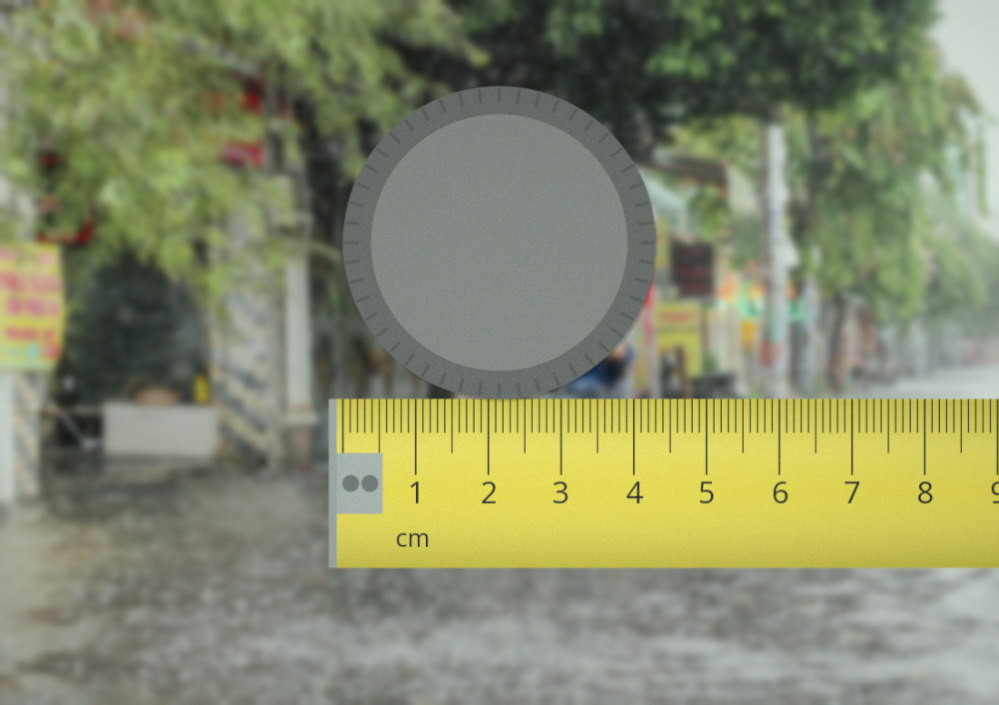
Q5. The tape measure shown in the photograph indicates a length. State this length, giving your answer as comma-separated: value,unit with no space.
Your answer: 4.3,cm
